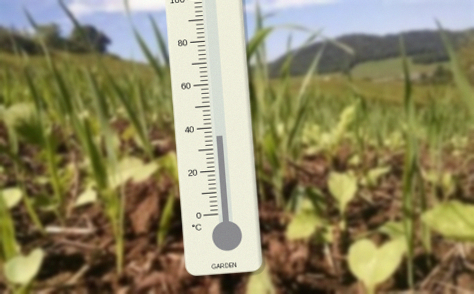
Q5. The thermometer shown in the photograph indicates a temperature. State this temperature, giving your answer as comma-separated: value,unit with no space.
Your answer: 36,°C
